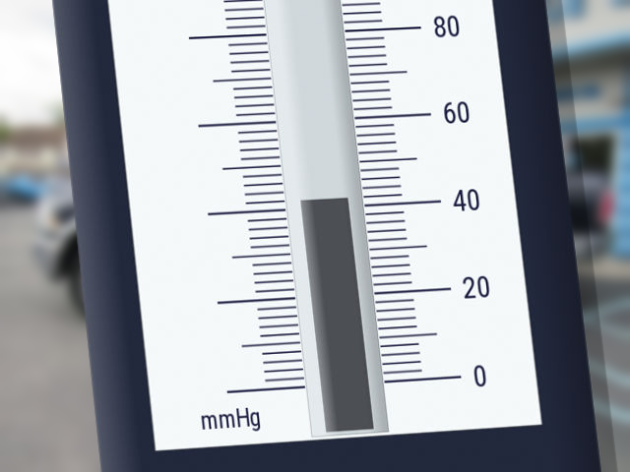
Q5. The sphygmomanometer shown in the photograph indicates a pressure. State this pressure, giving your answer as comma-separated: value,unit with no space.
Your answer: 42,mmHg
